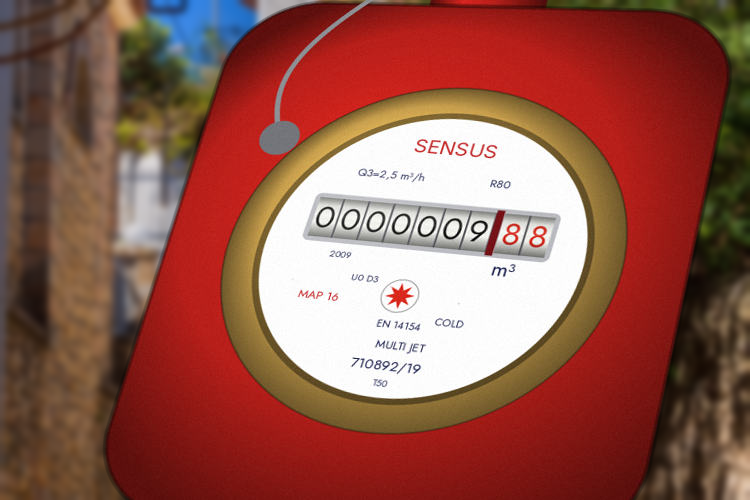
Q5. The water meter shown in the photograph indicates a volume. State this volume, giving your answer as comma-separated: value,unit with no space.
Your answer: 9.88,m³
